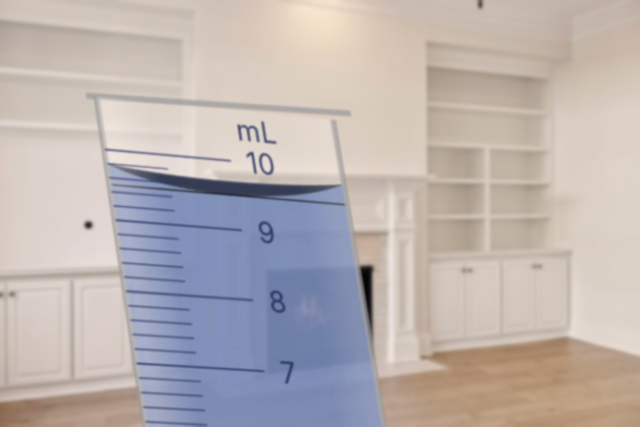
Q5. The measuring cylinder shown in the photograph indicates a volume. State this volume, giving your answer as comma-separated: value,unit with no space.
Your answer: 9.5,mL
